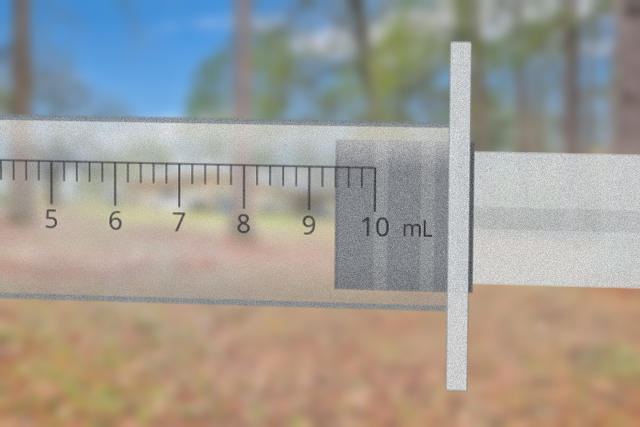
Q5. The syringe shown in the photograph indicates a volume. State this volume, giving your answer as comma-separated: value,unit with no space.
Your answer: 9.4,mL
